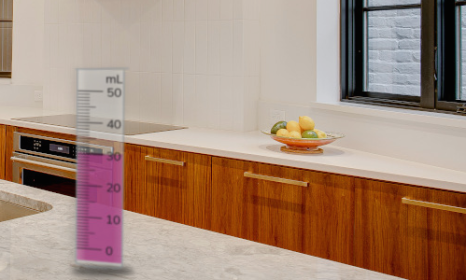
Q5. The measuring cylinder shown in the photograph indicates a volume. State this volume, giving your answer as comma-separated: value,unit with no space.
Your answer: 30,mL
